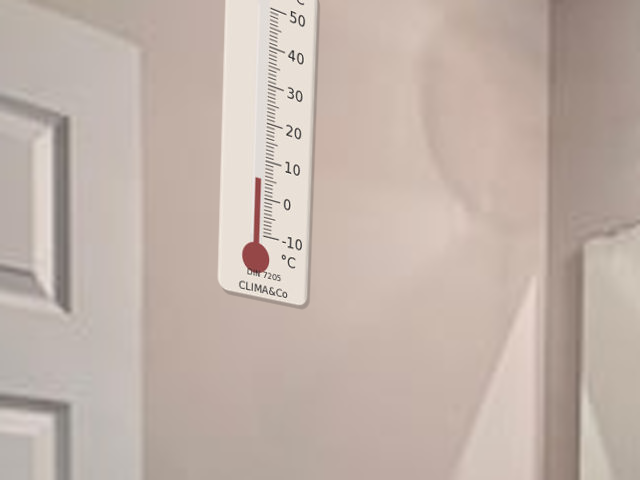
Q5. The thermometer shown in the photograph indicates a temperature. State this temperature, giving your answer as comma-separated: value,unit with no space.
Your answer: 5,°C
